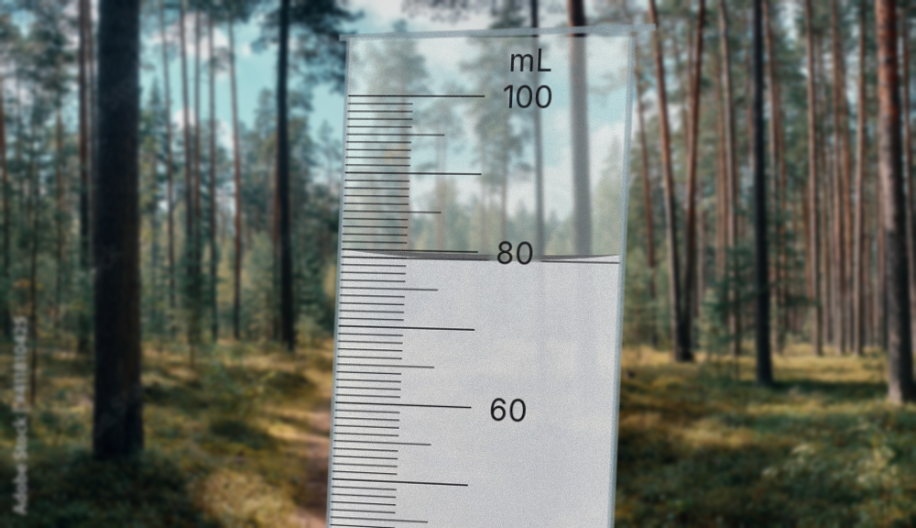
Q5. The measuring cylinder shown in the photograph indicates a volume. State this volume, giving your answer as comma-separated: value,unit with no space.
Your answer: 79,mL
